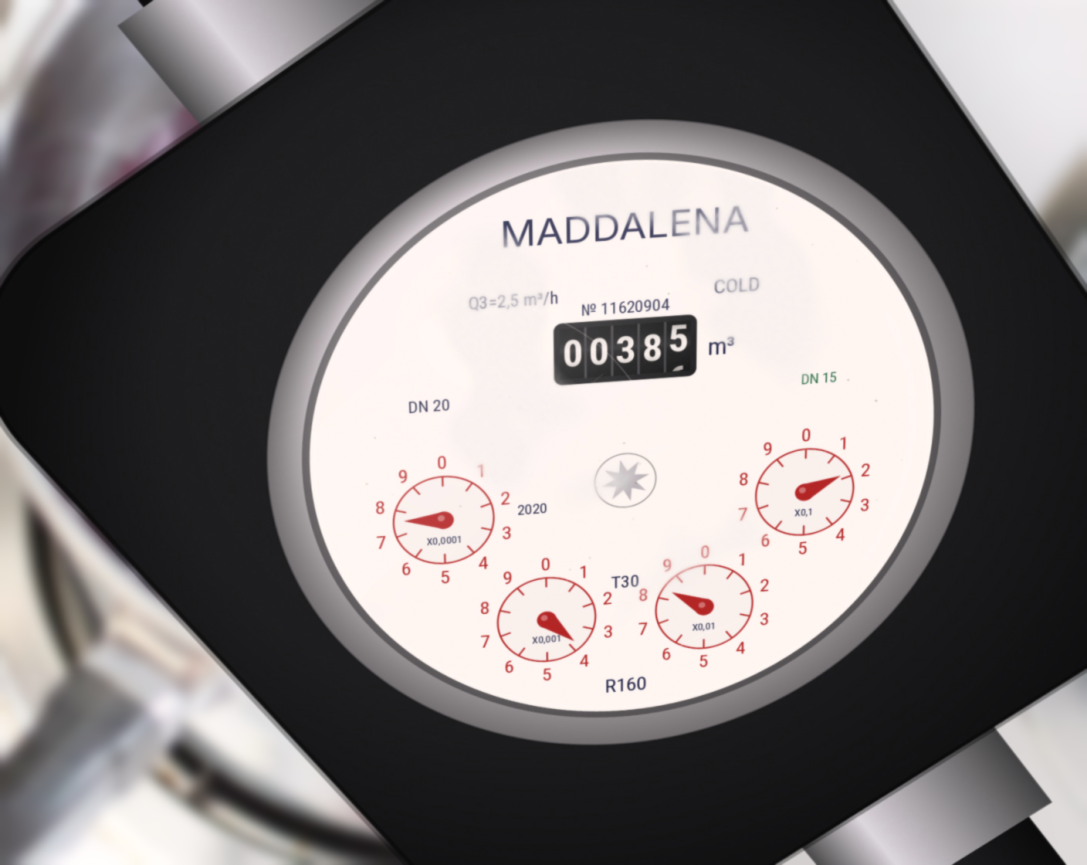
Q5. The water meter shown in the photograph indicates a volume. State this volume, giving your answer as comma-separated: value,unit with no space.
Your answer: 385.1837,m³
